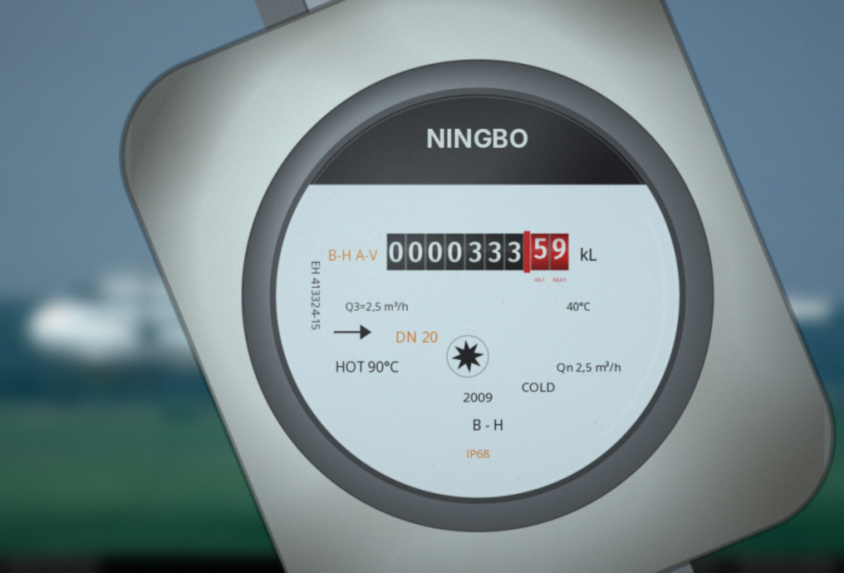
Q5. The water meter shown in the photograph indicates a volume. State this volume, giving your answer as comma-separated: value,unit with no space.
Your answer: 333.59,kL
